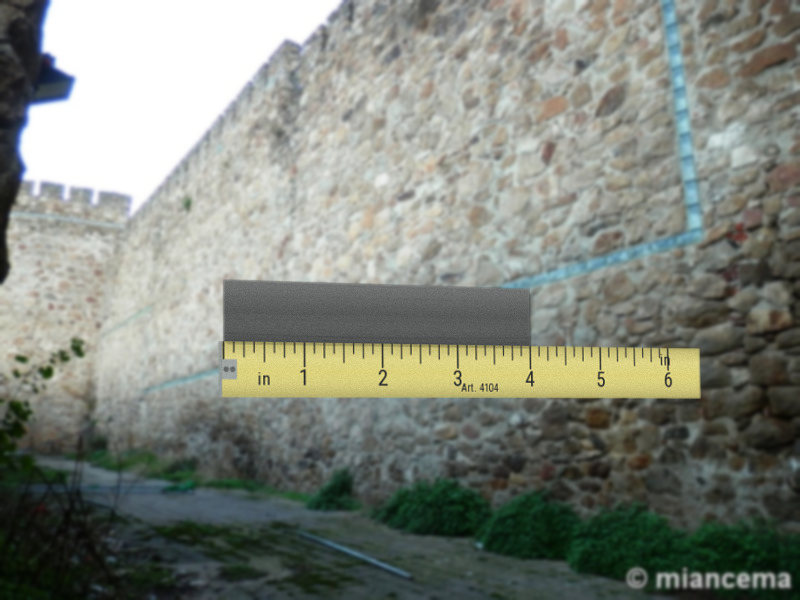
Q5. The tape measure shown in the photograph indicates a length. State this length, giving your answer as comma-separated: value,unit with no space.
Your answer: 4,in
